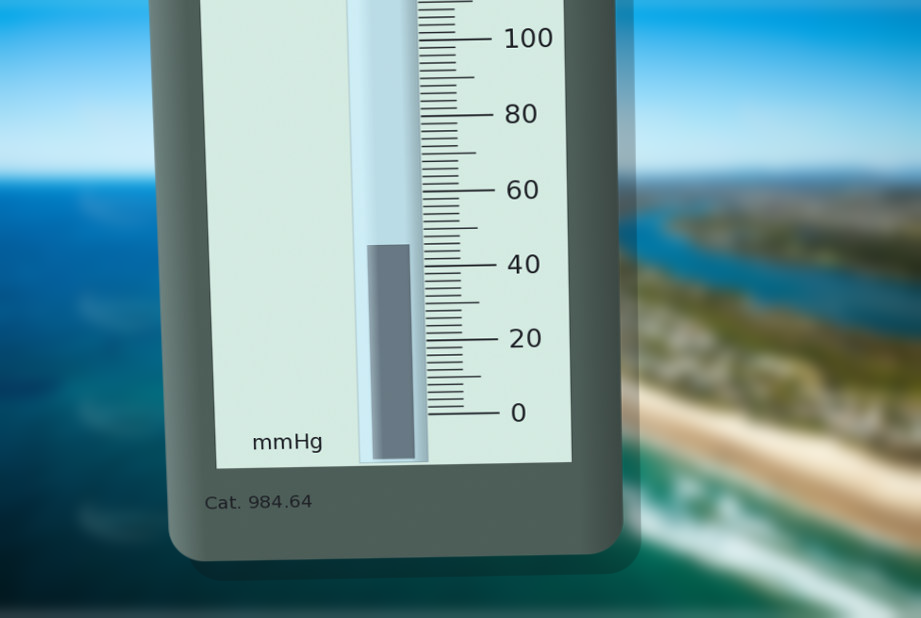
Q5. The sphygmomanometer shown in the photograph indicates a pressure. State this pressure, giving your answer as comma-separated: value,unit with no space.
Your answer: 46,mmHg
